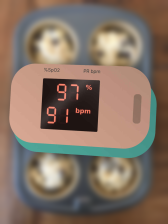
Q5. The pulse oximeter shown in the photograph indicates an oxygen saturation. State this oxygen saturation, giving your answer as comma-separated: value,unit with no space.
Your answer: 97,%
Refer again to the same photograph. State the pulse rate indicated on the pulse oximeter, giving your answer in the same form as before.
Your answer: 91,bpm
